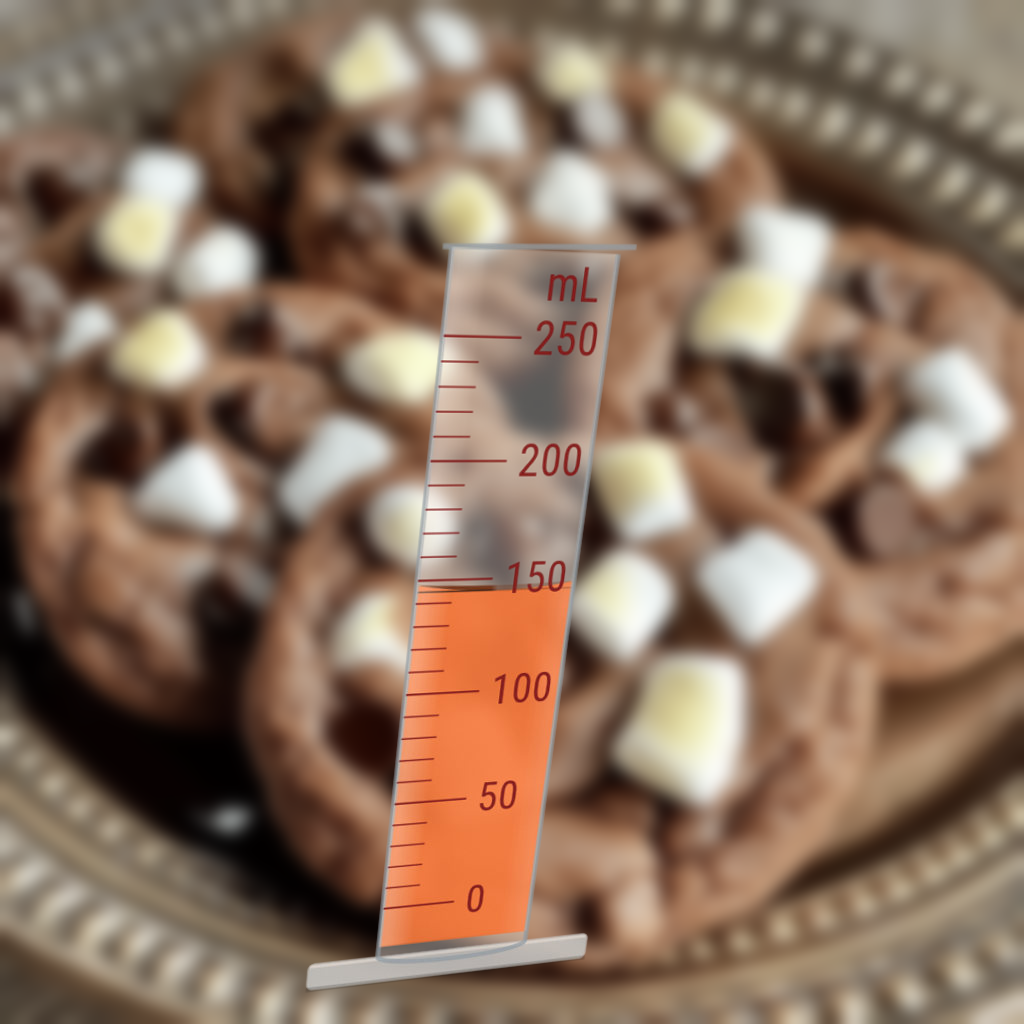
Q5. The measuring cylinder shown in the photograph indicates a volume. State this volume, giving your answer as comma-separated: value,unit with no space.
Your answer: 145,mL
